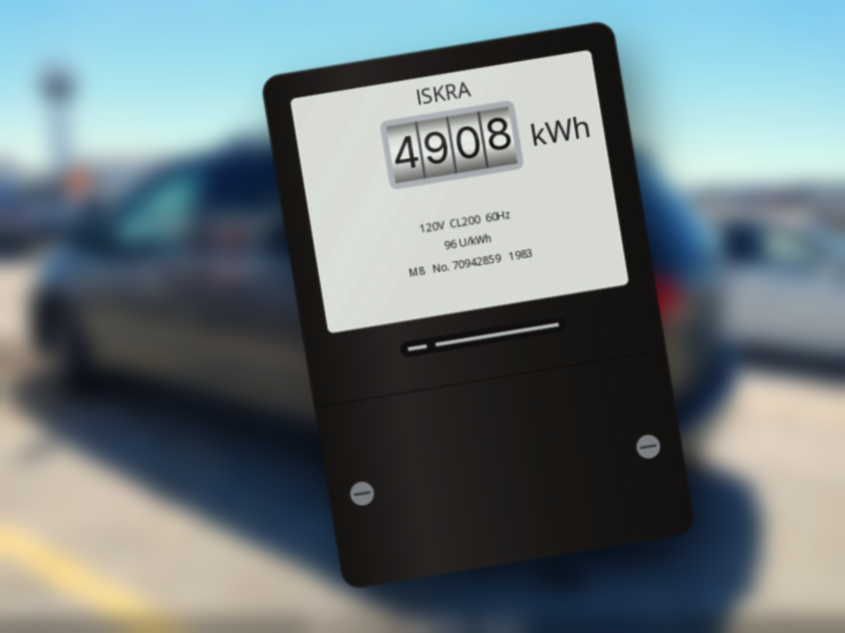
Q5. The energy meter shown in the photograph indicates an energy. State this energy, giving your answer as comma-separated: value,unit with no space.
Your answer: 4908,kWh
